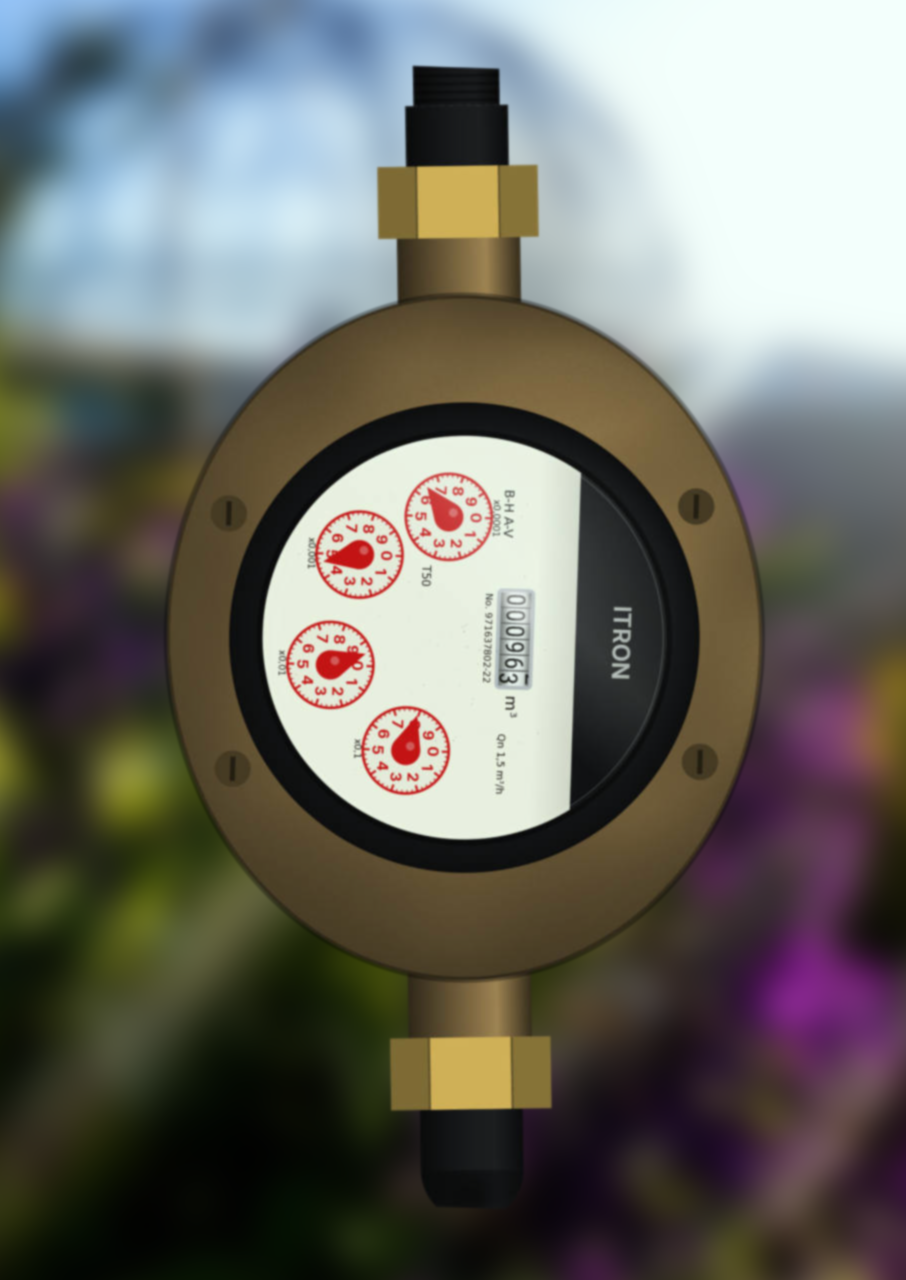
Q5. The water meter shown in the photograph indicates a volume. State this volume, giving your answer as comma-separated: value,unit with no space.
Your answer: 962.7946,m³
